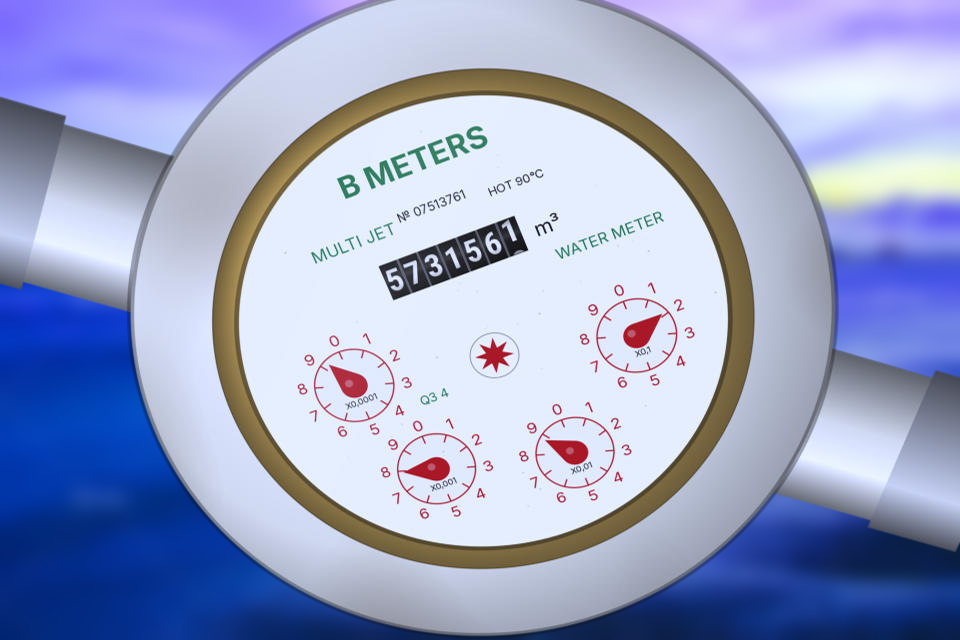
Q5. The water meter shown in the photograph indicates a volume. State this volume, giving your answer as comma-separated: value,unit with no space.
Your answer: 5731561.1879,m³
